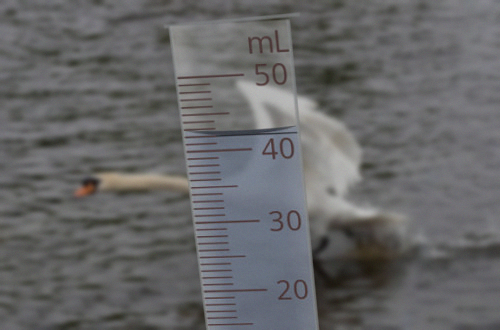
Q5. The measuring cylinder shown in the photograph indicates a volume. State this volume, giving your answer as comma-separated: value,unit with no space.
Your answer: 42,mL
